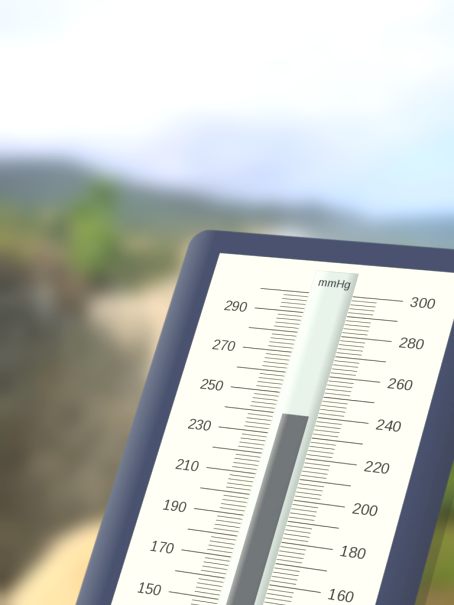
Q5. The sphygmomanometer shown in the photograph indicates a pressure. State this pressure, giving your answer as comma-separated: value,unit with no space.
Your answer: 240,mmHg
